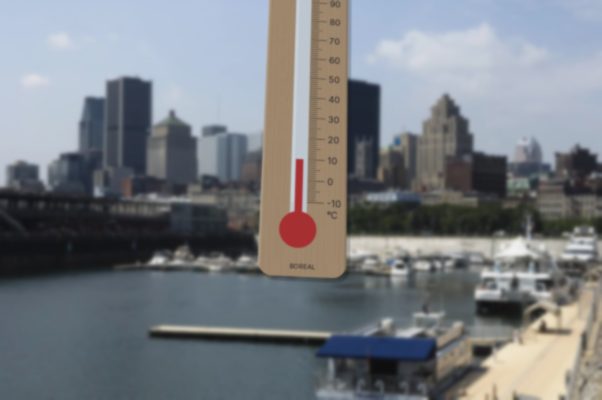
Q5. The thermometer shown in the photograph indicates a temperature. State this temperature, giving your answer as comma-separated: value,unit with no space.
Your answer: 10,°C
